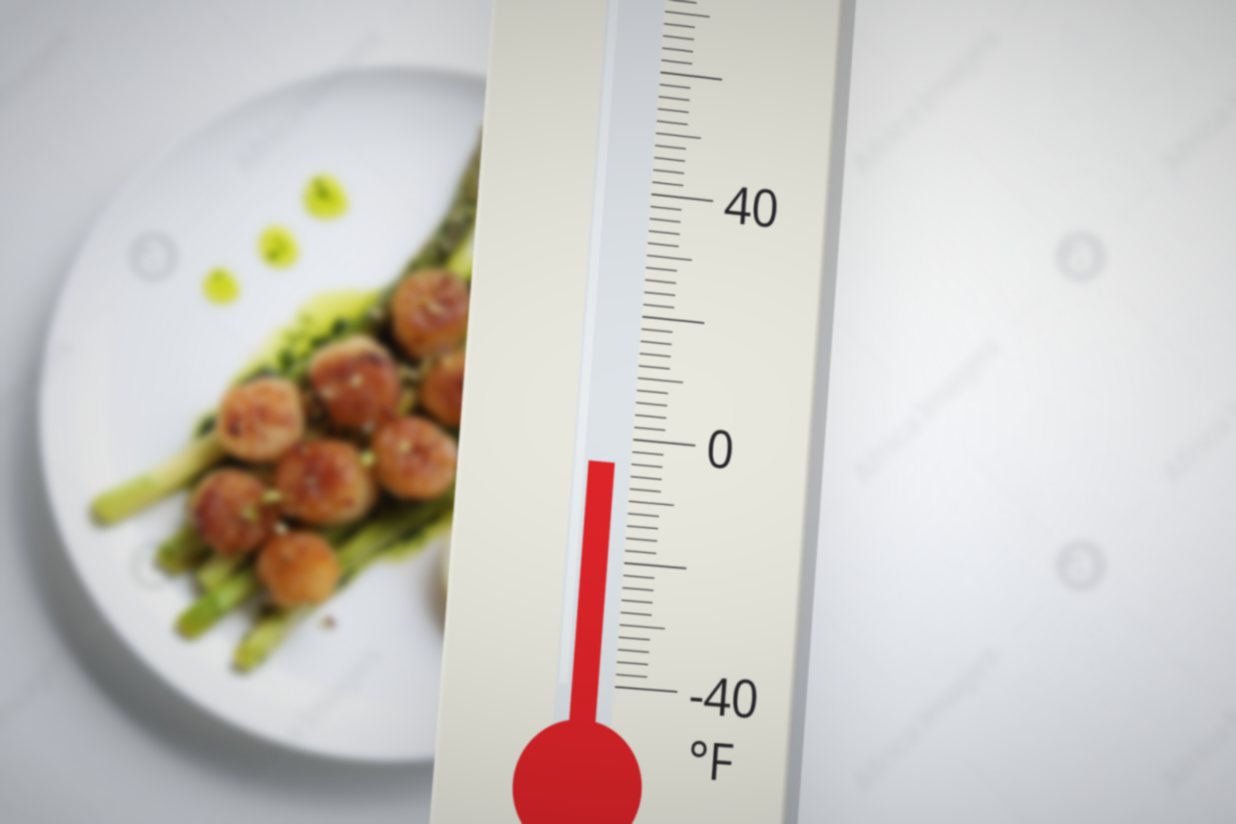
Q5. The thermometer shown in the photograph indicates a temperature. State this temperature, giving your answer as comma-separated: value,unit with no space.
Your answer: -4,°F
